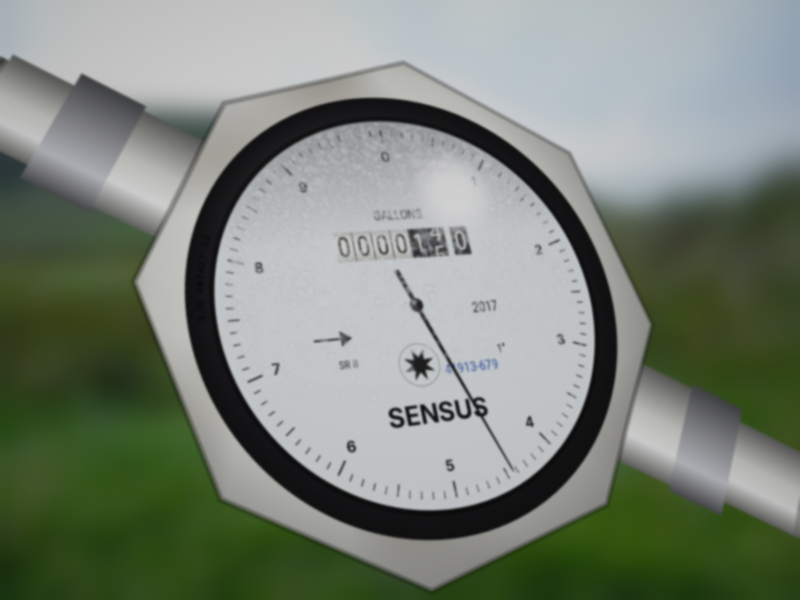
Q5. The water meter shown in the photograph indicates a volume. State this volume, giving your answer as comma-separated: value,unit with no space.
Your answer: 144.4,gal
